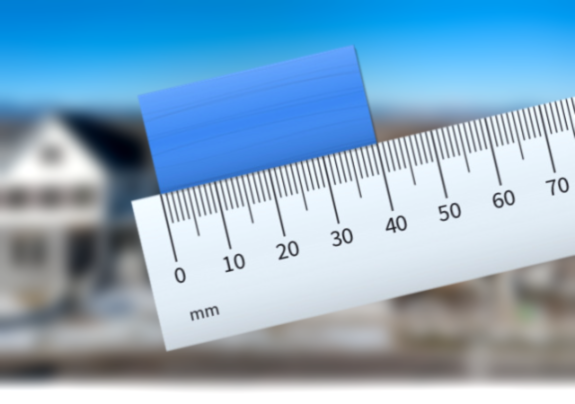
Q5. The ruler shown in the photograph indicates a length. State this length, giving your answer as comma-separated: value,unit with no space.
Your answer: 40,mm
